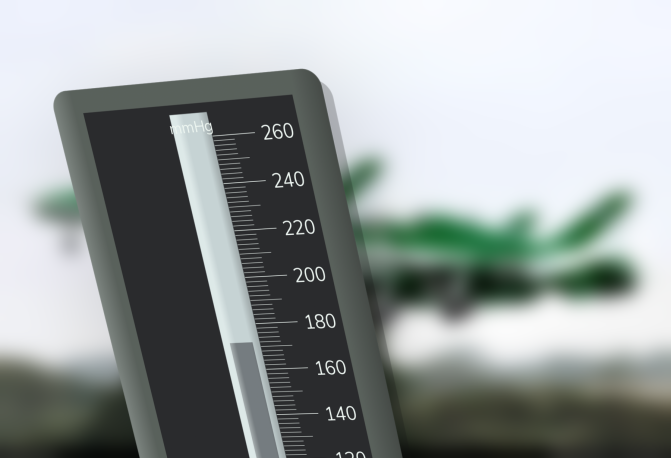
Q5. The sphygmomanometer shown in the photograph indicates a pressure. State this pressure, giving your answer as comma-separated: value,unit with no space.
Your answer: 172,mmHg
